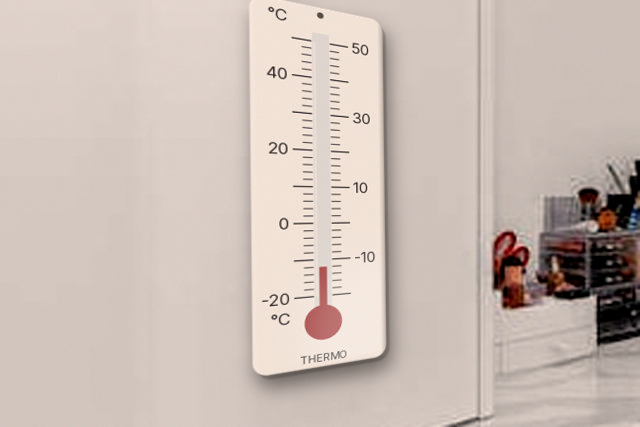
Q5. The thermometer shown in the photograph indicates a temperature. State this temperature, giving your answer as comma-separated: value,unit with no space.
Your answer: -12,°C
